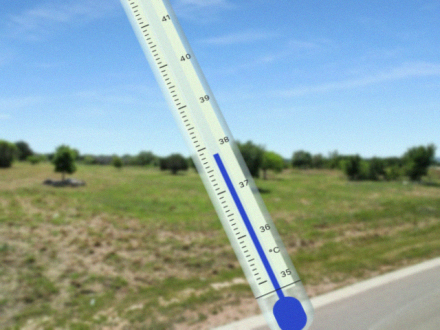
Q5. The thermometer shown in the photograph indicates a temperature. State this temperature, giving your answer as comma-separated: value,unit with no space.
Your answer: 37.8,°C
